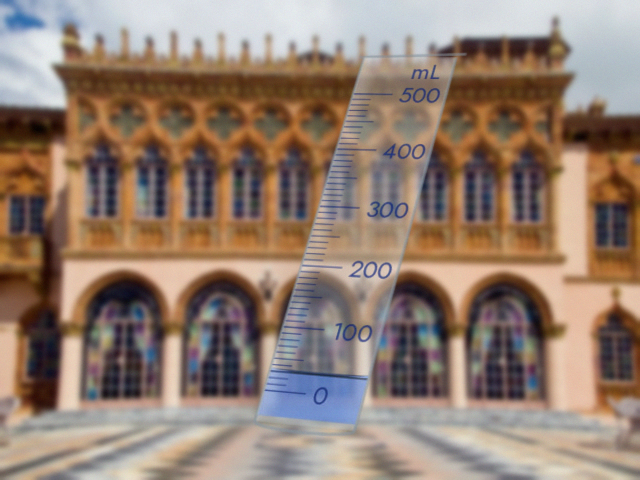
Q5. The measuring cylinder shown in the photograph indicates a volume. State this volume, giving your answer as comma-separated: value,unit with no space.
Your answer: 30,mL
